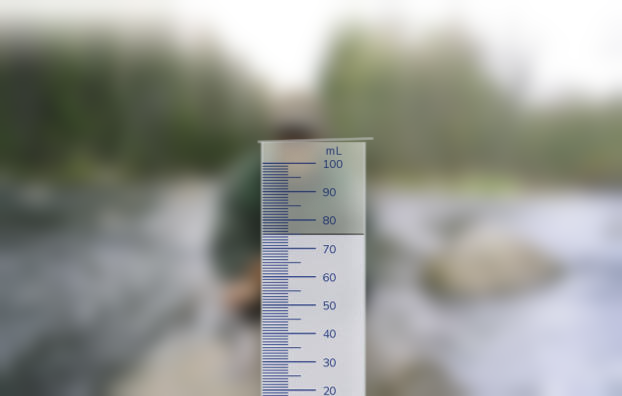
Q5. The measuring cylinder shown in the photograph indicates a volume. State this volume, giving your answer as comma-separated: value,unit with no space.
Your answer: 75,mL
